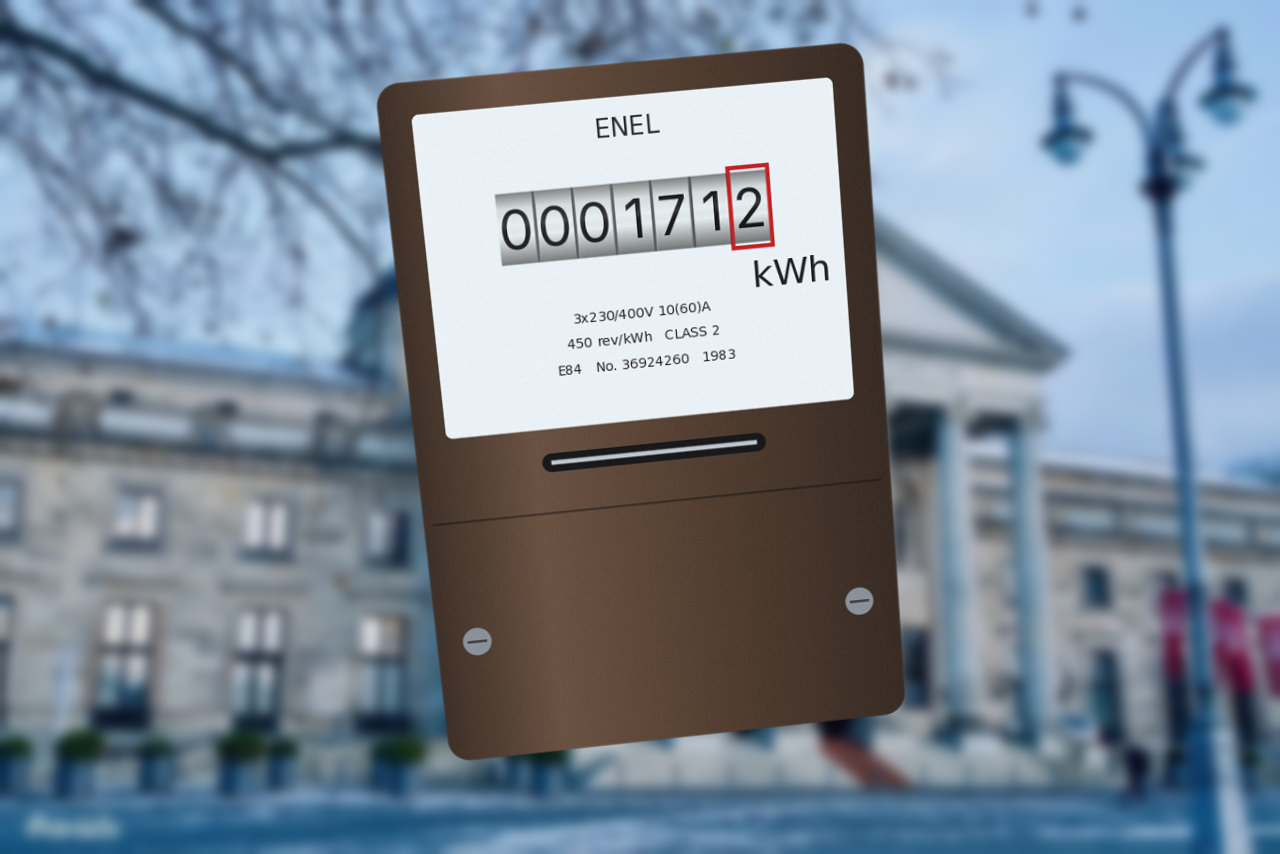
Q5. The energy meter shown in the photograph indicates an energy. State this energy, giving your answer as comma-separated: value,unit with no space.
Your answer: 171.2,kWh
